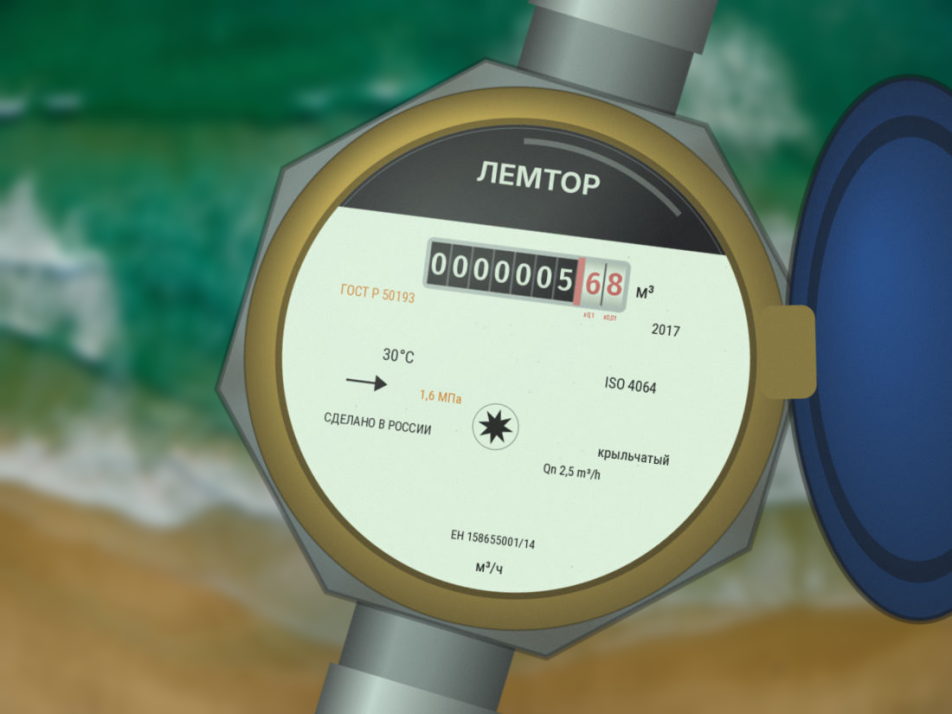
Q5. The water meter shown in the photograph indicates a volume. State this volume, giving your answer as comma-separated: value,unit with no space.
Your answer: 5.68,m³
